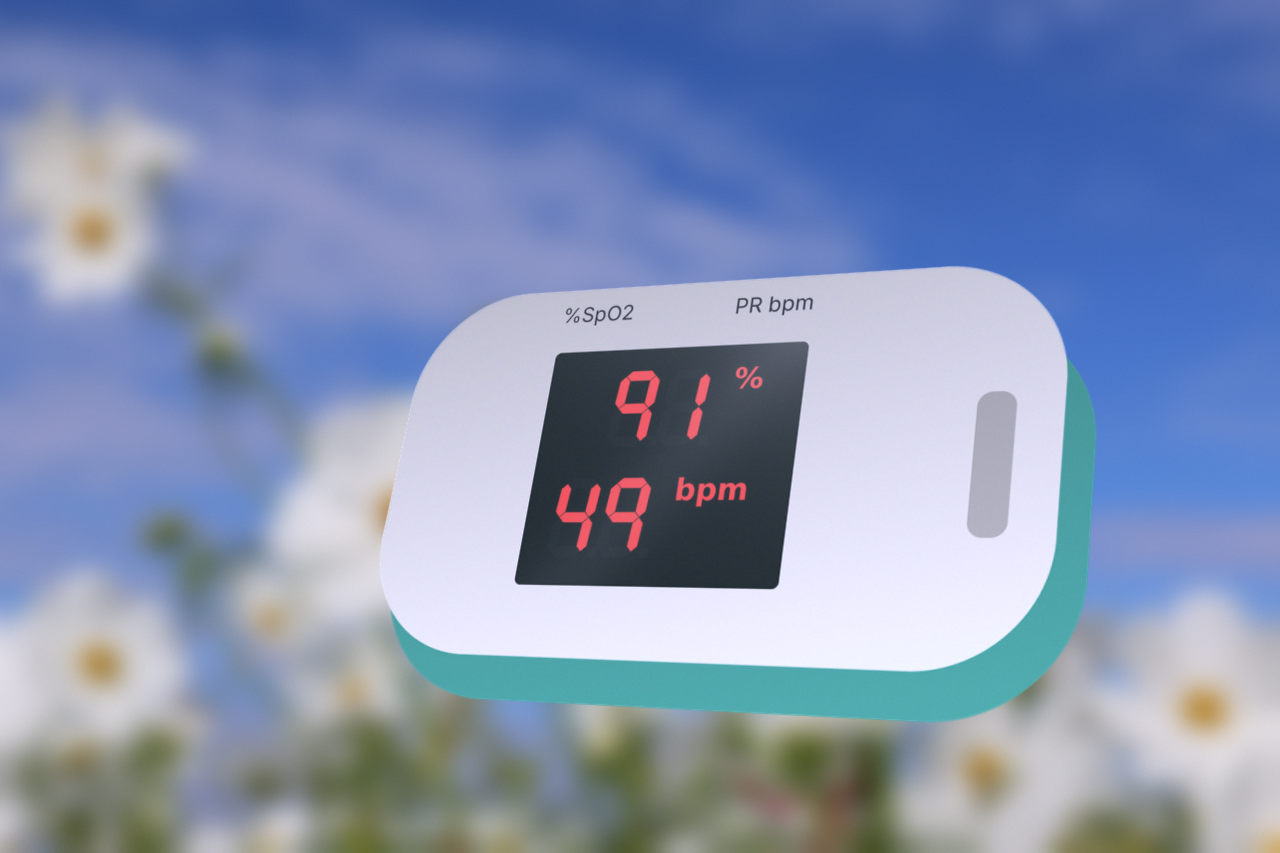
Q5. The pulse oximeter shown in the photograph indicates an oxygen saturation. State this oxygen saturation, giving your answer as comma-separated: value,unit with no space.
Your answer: 91,%
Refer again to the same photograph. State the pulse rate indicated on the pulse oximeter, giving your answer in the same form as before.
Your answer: 49,bpm
